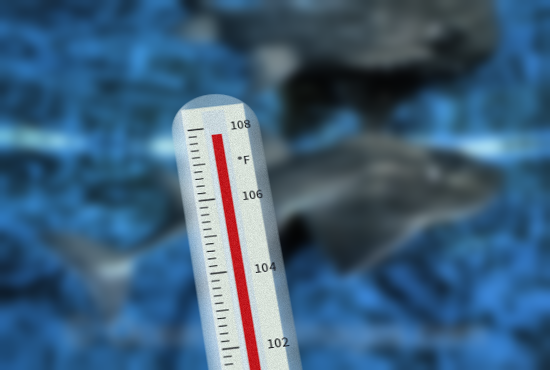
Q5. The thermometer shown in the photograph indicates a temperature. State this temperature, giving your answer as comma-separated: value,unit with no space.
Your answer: 107.8,°F
